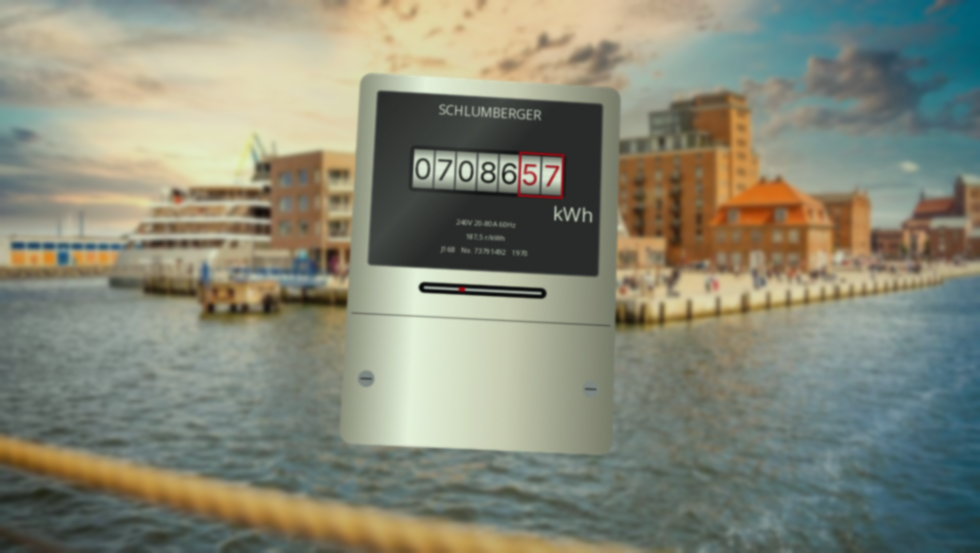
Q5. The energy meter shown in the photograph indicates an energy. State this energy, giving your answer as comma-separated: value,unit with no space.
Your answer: 7086.57,kWh
